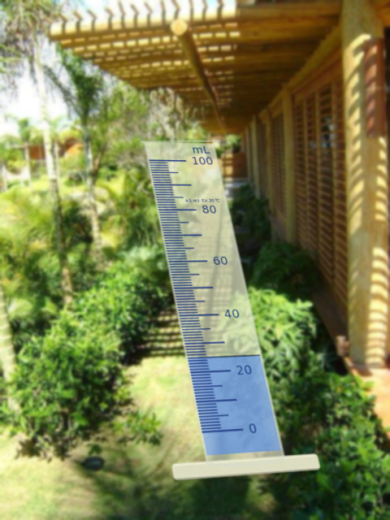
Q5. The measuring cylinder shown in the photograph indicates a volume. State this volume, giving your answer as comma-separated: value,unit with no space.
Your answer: 25,mL
